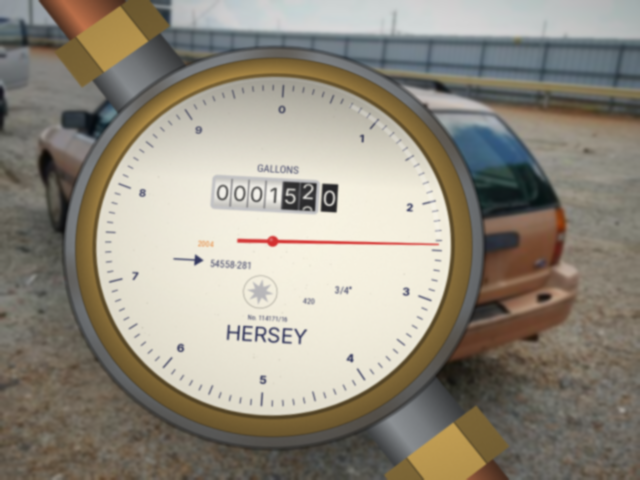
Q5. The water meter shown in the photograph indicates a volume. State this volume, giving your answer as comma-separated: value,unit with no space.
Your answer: 1522.4,gal
